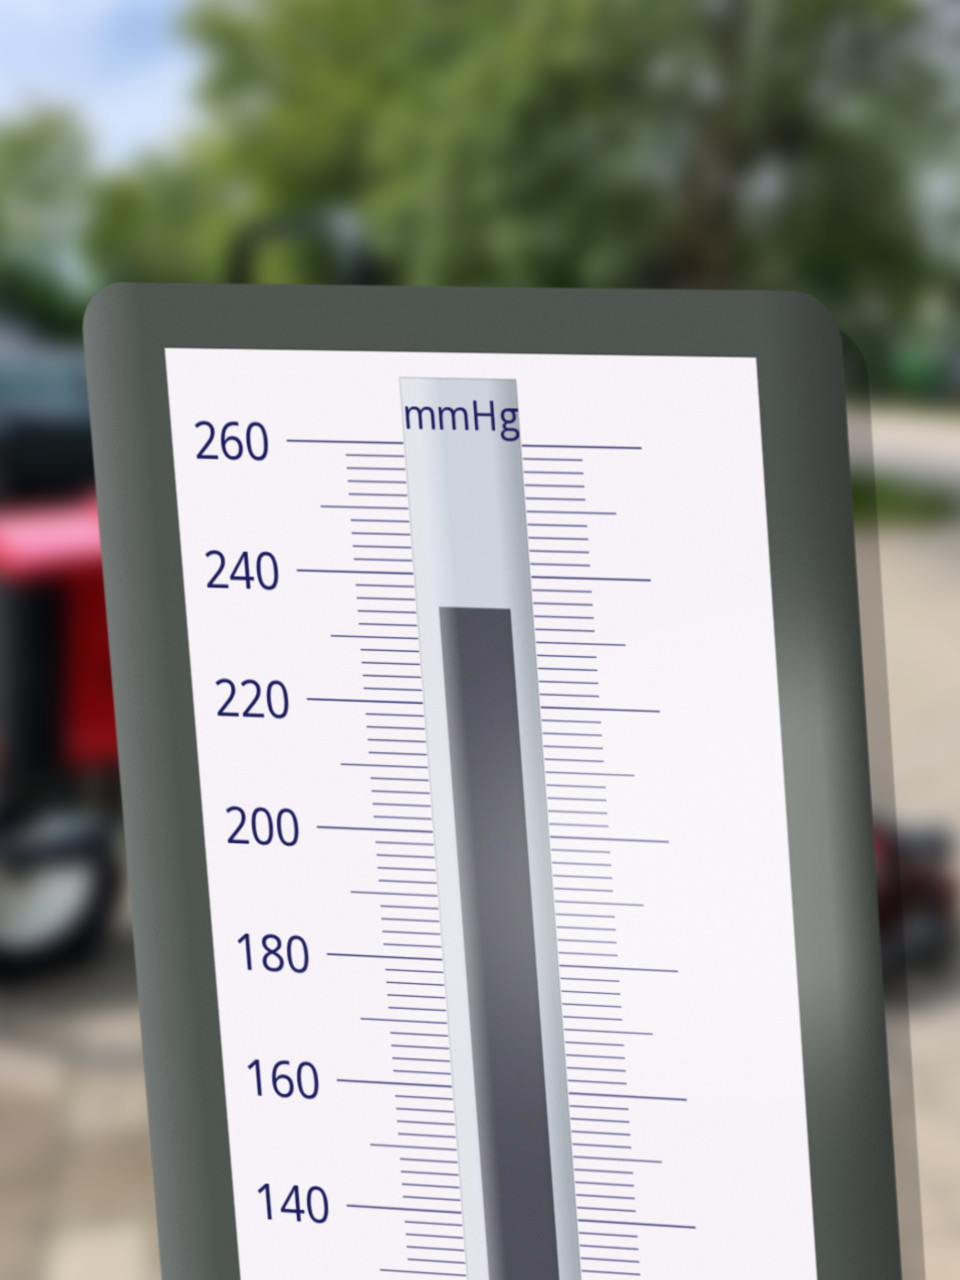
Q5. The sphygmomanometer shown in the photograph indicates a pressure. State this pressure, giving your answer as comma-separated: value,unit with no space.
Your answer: 235,mmHg
